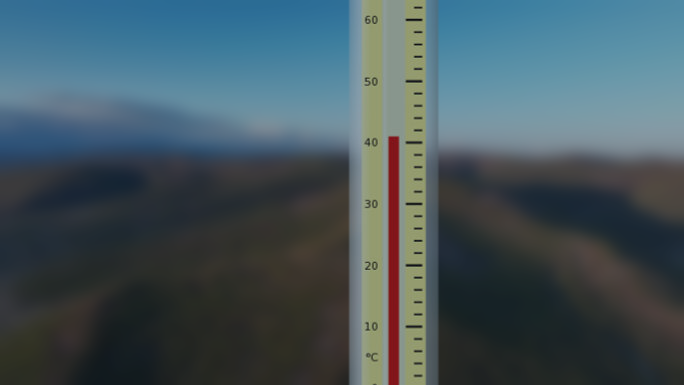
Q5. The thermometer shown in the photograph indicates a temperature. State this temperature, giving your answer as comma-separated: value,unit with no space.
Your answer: 41,°C
